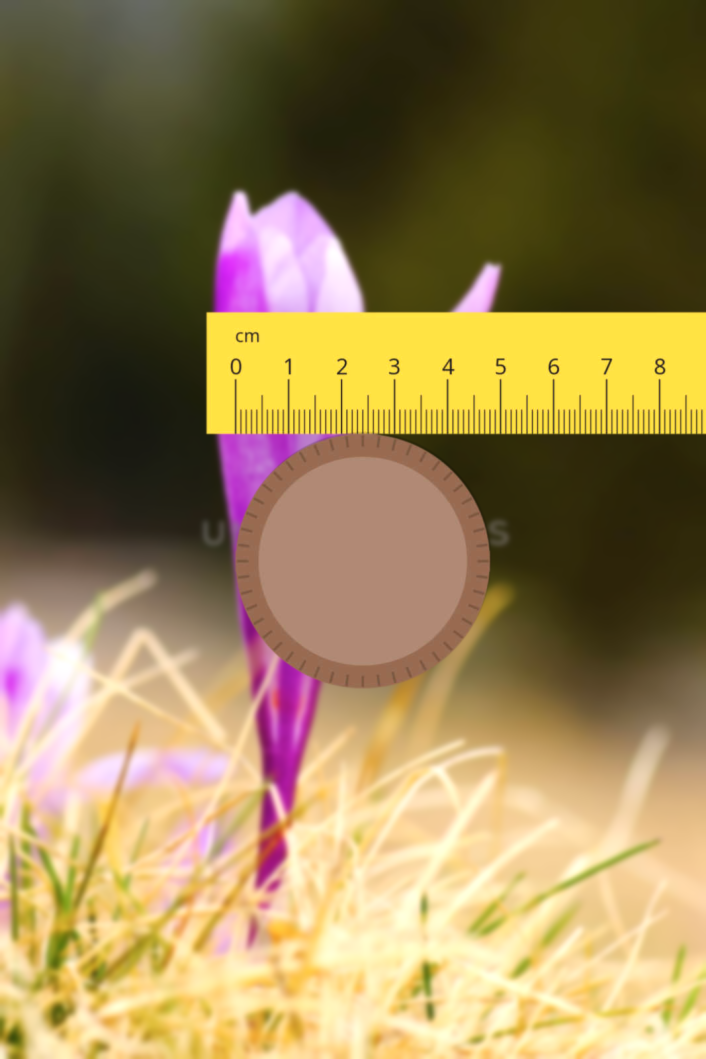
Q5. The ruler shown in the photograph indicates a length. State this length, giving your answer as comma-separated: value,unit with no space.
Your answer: 4.8,cm
